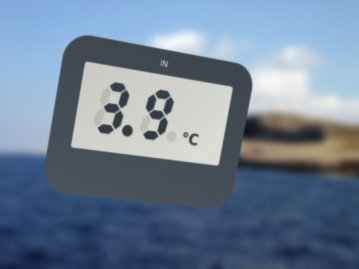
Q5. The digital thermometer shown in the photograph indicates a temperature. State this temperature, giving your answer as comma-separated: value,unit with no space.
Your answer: 3.9,°C
